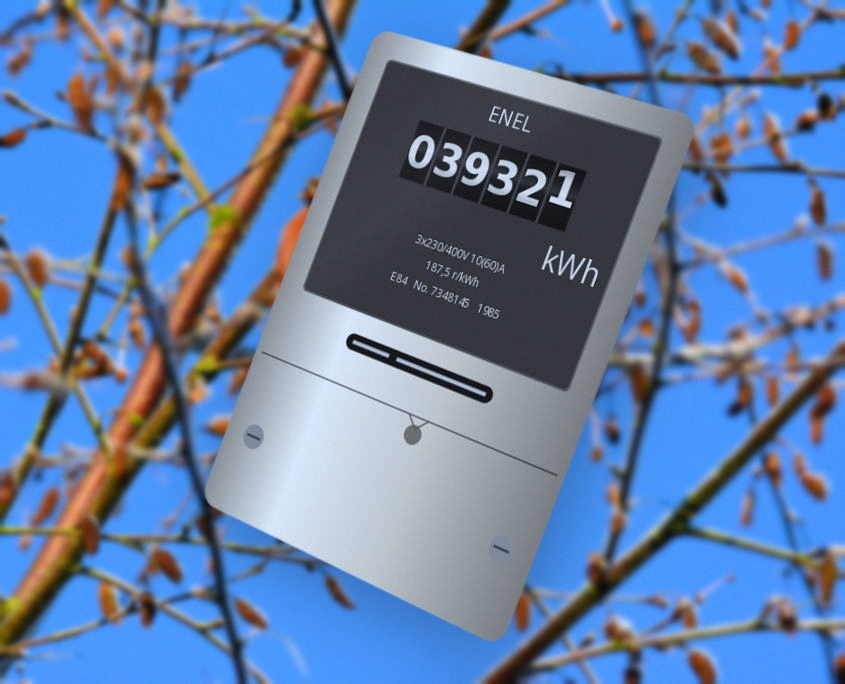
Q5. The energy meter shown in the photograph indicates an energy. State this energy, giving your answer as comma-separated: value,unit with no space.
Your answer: 39321,kWh
